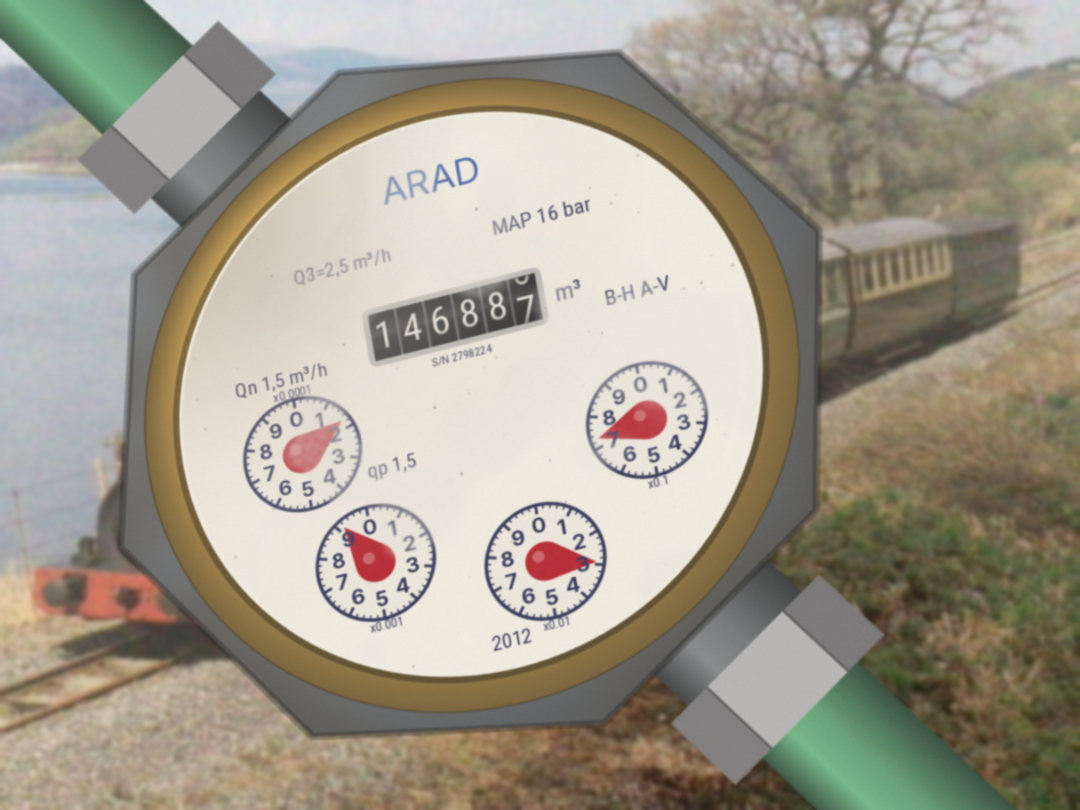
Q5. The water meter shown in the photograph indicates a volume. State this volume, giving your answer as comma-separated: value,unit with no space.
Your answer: 146886.7291,m³
